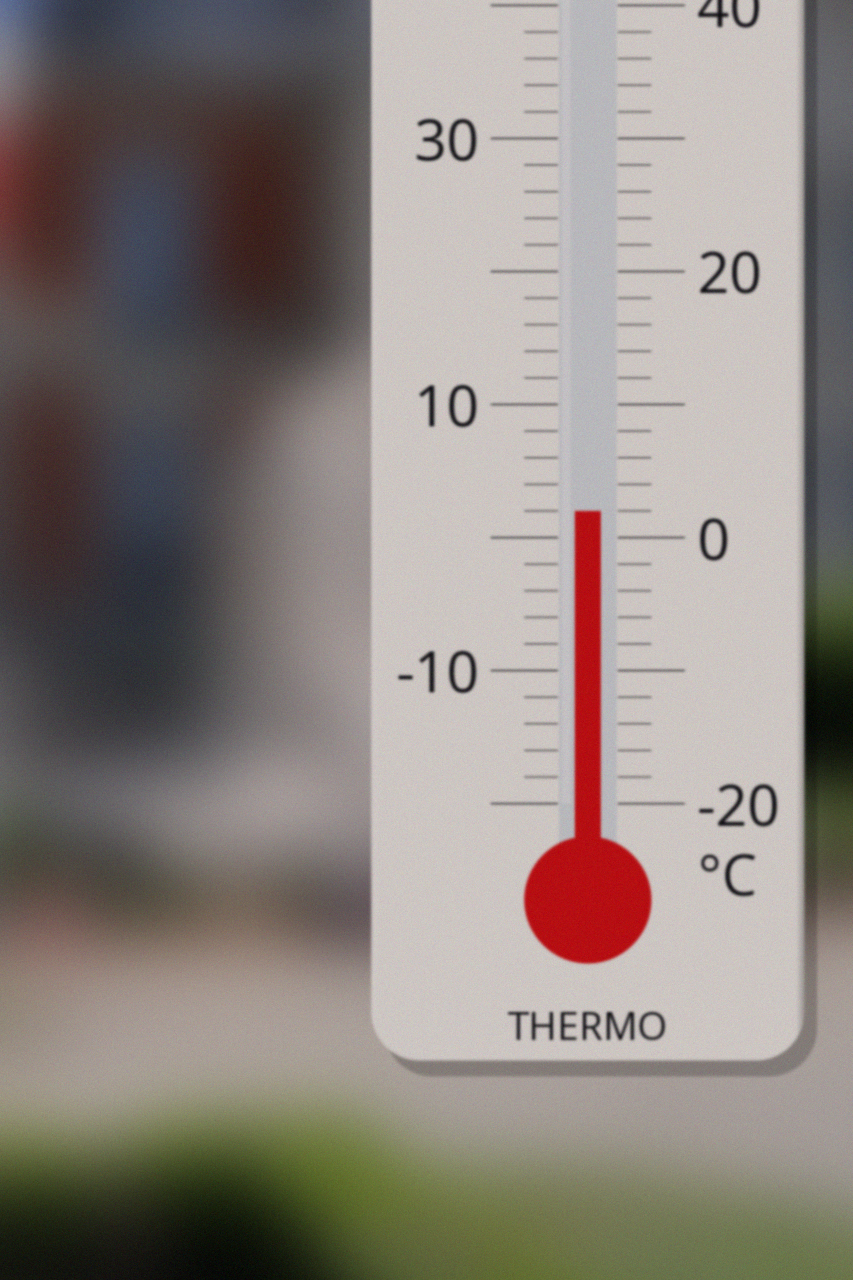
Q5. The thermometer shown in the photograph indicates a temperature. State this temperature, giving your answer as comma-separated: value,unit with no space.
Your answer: 2,°C
